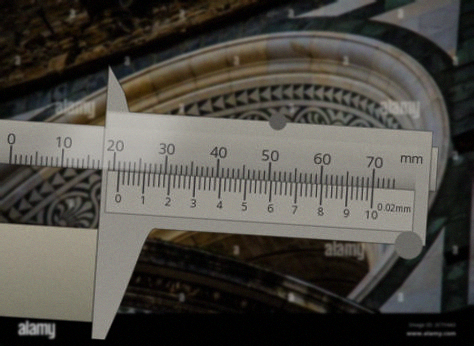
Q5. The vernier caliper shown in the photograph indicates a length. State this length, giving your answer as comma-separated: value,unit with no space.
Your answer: 21.0,mm
